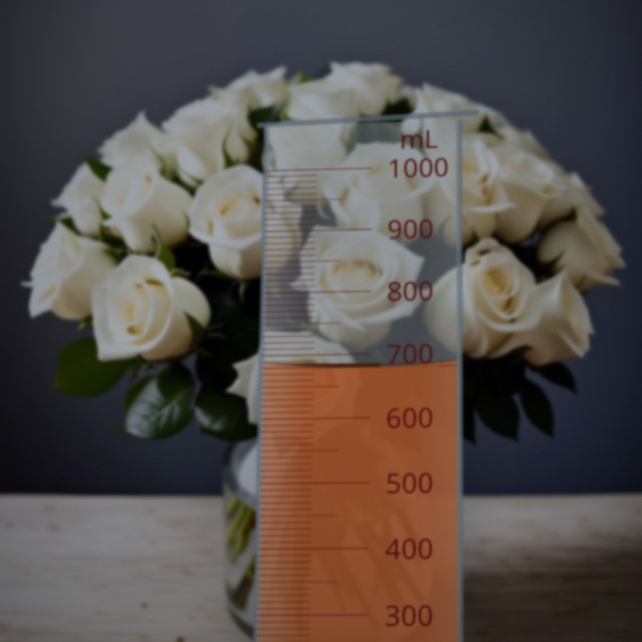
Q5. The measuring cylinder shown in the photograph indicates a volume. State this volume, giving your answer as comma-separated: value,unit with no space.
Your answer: 680,mL
